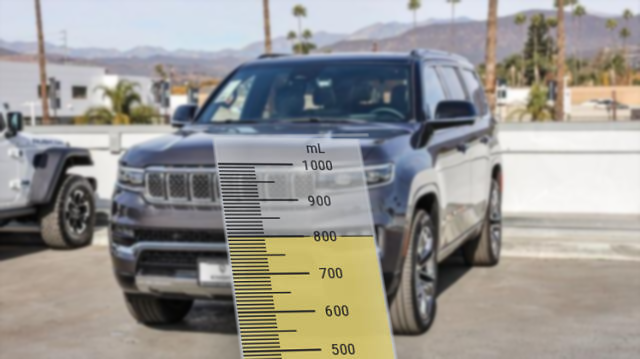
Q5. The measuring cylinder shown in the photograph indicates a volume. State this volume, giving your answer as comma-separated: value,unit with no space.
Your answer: 800,mL
